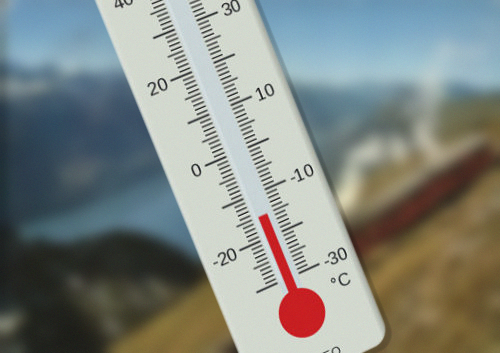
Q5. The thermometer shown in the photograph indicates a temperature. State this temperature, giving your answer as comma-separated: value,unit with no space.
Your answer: -15,°C
